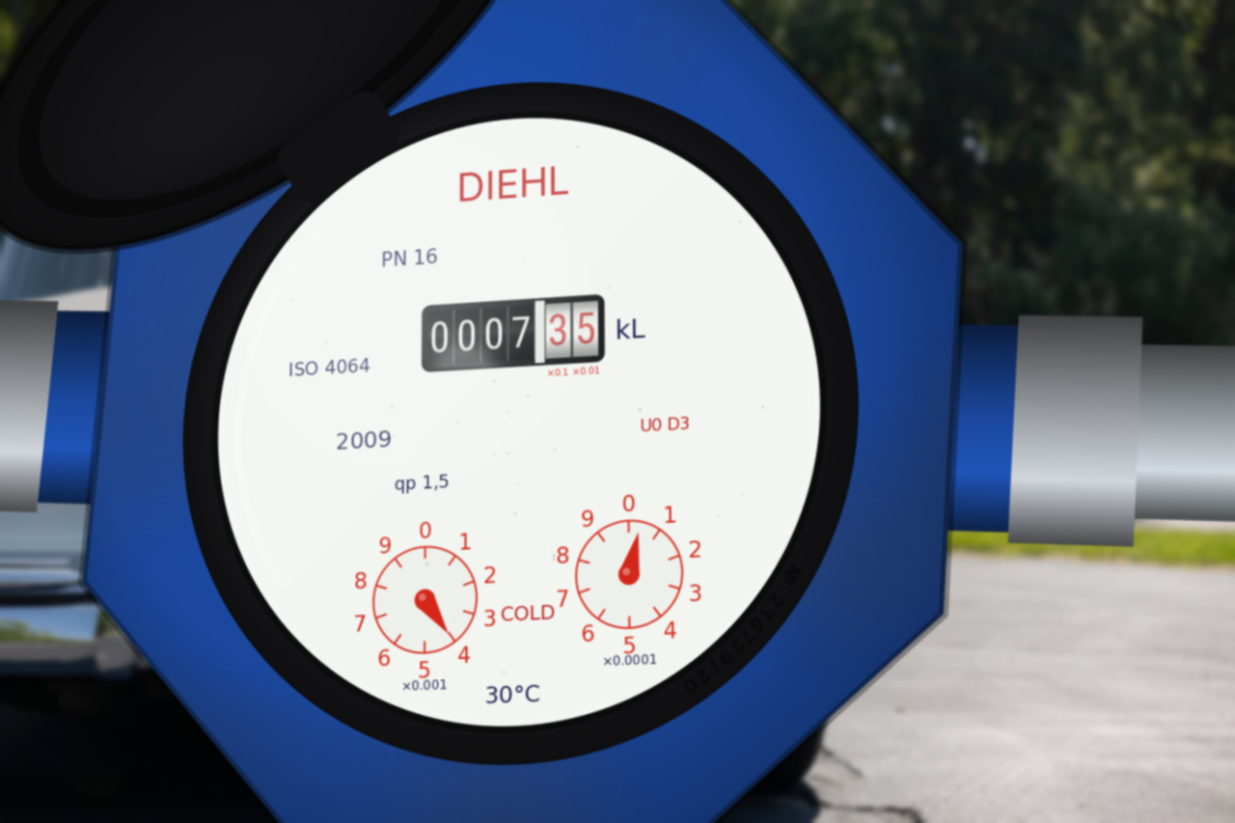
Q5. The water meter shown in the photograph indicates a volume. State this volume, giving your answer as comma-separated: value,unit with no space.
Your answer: 7.3540,kL
